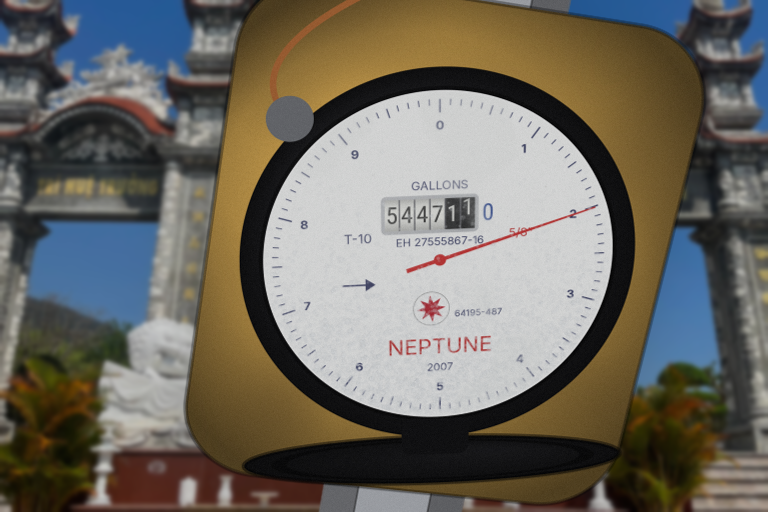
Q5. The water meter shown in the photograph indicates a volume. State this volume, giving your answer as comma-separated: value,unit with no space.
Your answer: 5447112.0,gal
